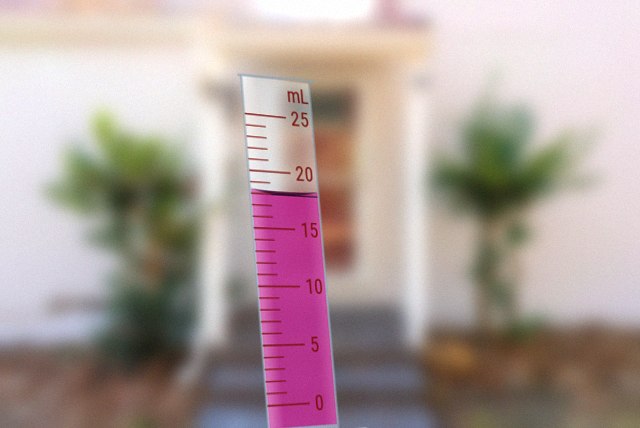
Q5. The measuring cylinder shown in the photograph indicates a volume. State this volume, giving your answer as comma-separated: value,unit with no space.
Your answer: 18,mL
